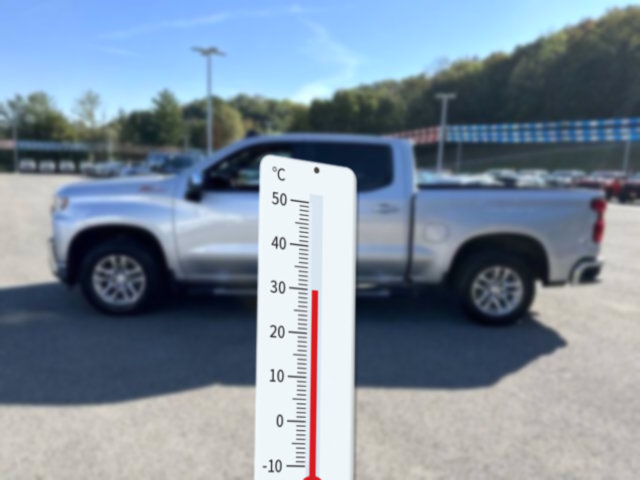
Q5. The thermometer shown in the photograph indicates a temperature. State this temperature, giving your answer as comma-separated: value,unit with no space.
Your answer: 30,°C
